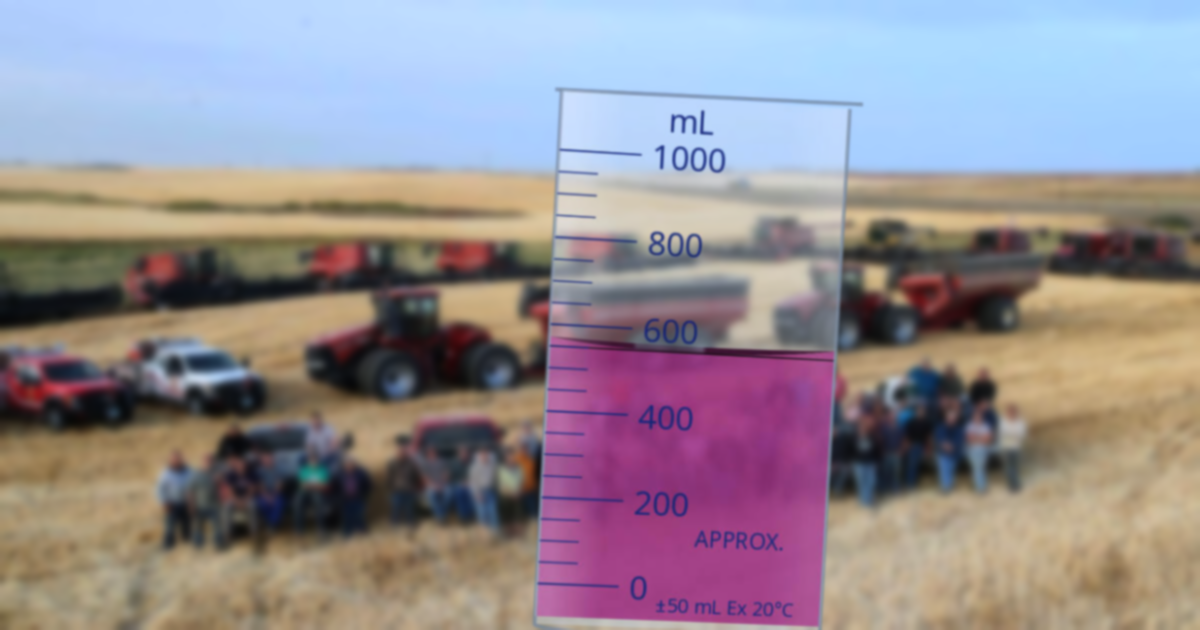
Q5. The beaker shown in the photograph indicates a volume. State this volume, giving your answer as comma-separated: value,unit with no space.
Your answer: 550,mL
